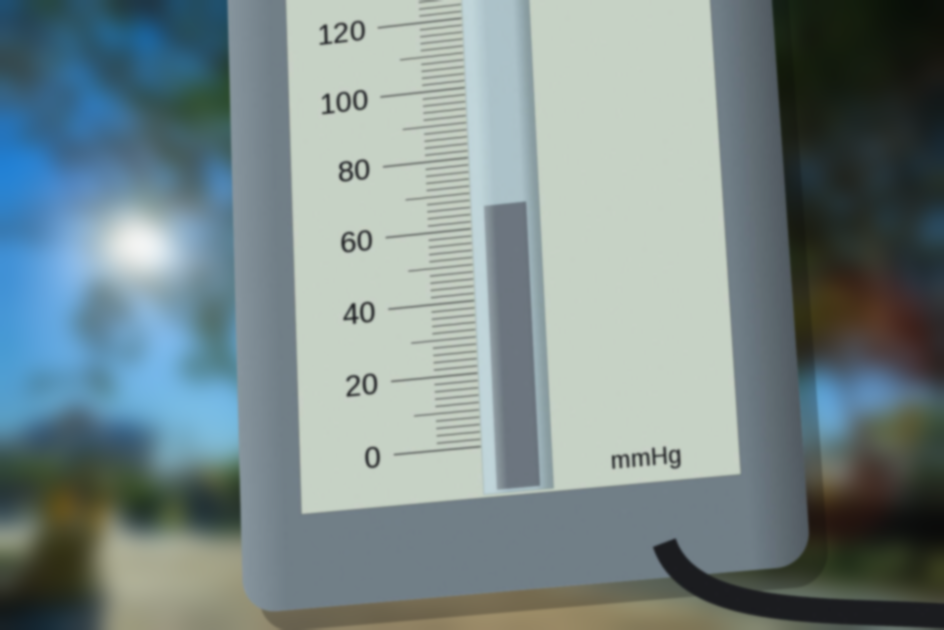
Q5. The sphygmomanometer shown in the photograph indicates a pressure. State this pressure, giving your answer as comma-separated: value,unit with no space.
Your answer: 66,mmHg
